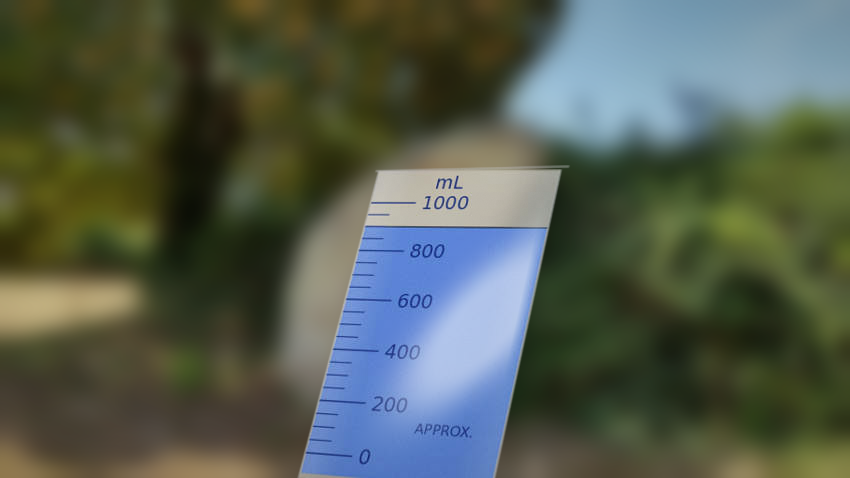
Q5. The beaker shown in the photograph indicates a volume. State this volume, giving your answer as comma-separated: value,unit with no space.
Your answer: 900,mL
